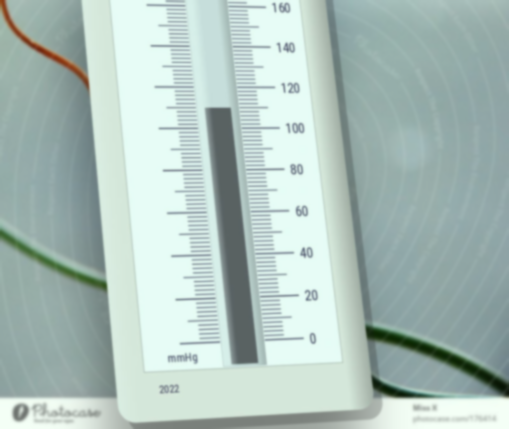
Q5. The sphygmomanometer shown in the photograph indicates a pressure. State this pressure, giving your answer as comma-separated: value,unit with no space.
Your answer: 110,mmHg
